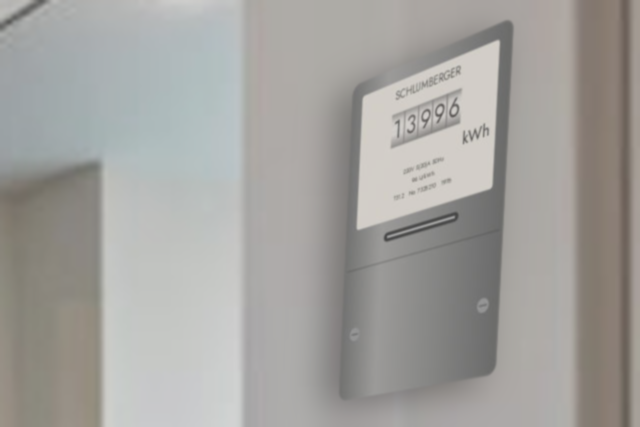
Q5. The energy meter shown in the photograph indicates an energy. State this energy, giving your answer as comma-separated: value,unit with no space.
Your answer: 13996,kWh
